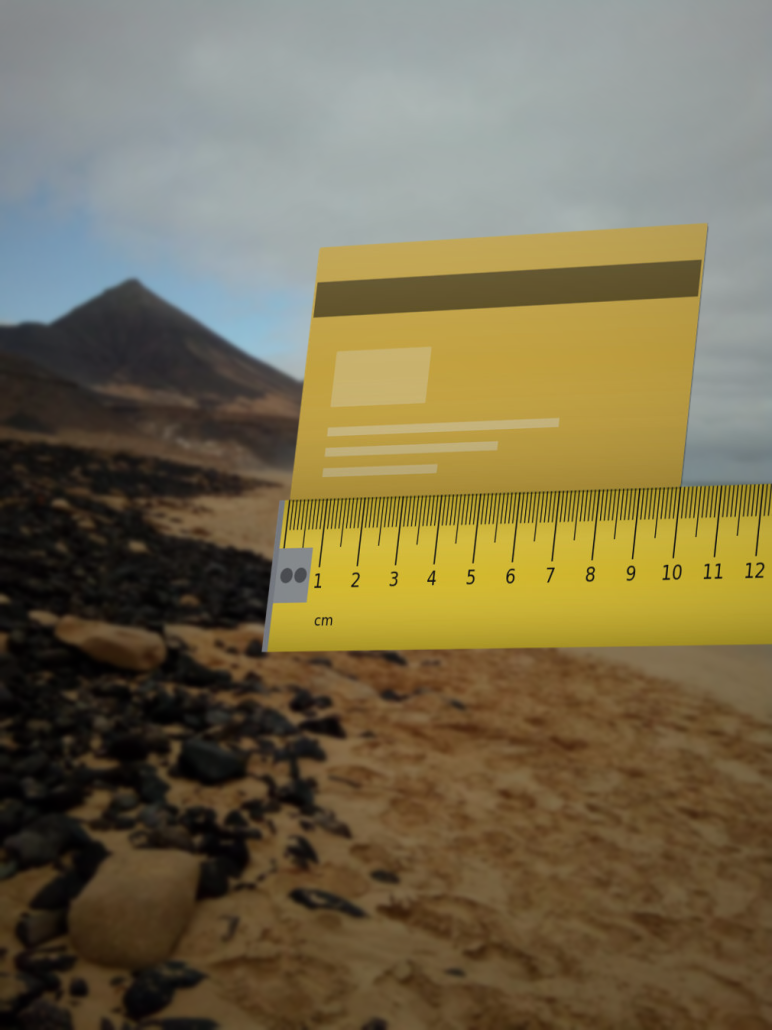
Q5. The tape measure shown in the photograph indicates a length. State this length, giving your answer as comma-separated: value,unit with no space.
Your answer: 10,cm
